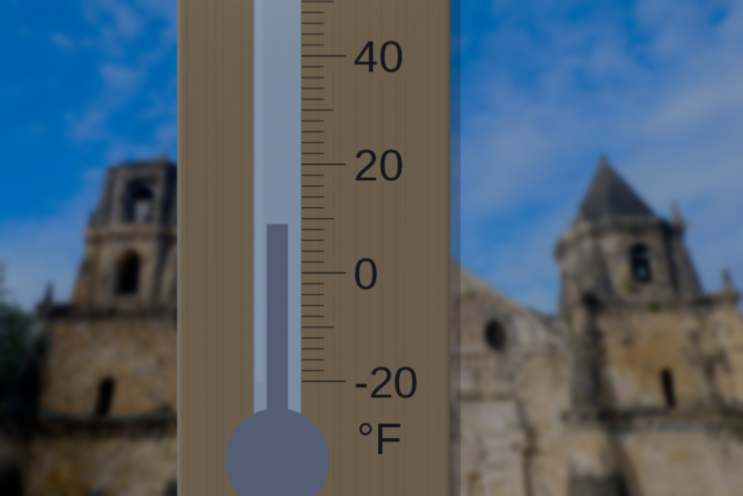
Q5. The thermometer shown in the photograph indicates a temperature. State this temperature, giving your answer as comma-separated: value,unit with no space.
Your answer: 9,°F
